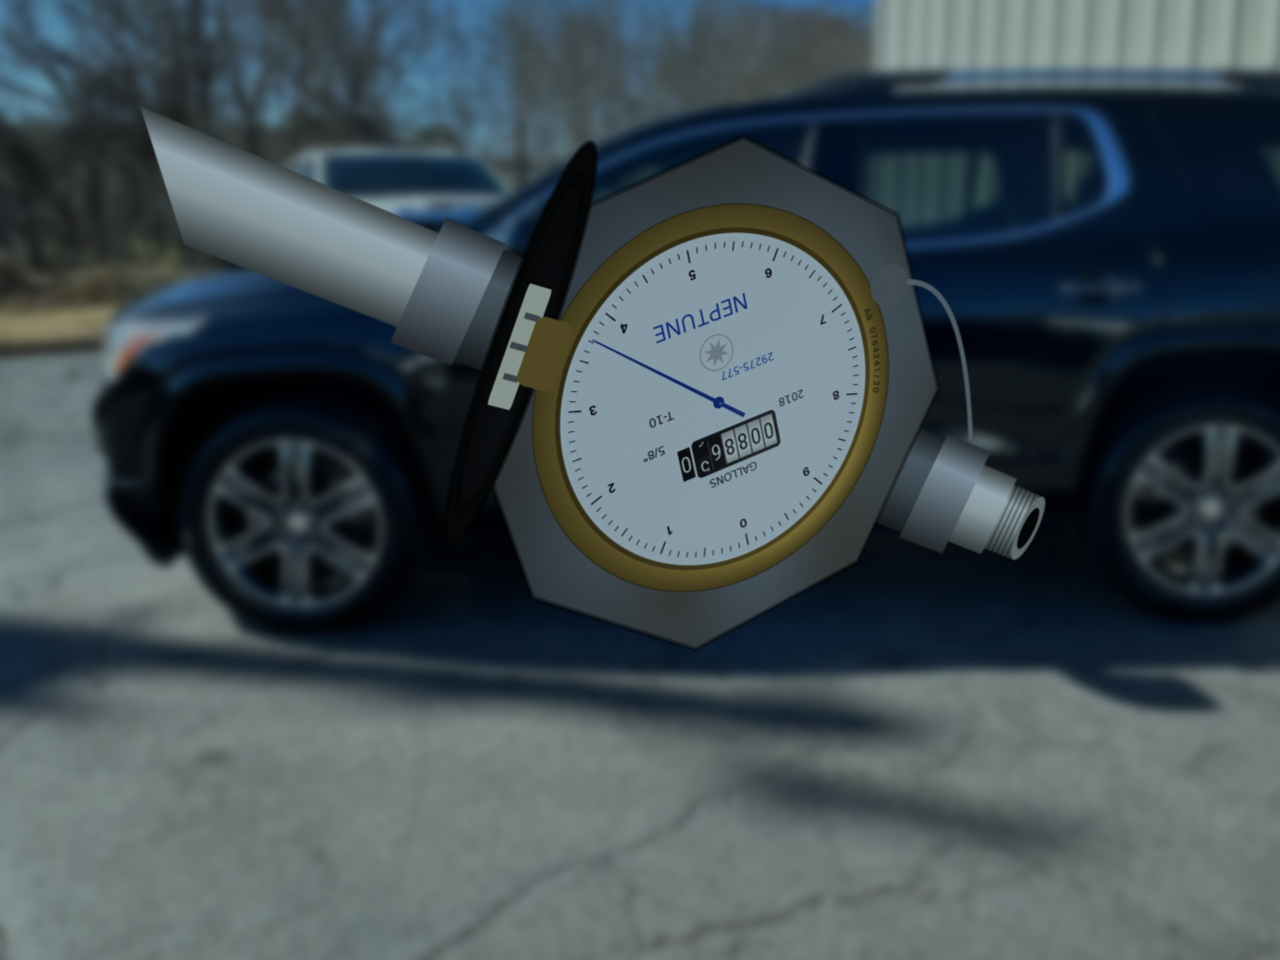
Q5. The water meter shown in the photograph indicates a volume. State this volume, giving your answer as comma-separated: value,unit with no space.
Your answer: 88653.7,gal
